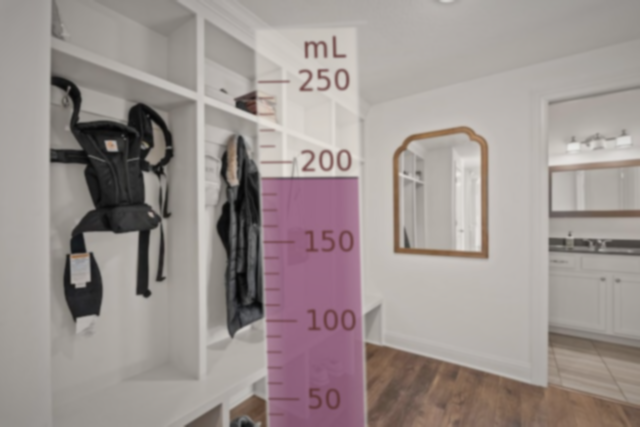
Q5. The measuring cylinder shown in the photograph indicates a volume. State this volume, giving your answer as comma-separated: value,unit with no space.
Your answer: 190,mL
